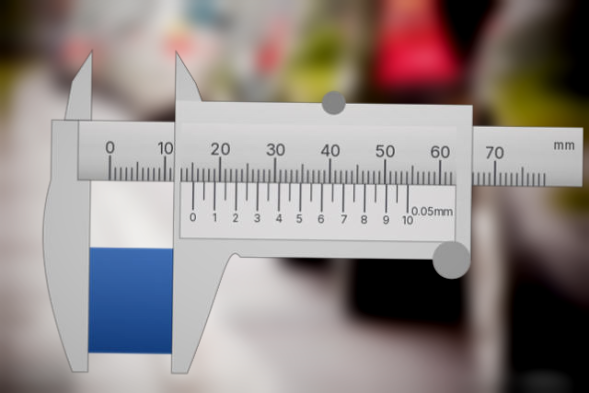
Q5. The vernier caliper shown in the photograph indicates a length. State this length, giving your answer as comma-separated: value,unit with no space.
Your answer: 15.2,mm
